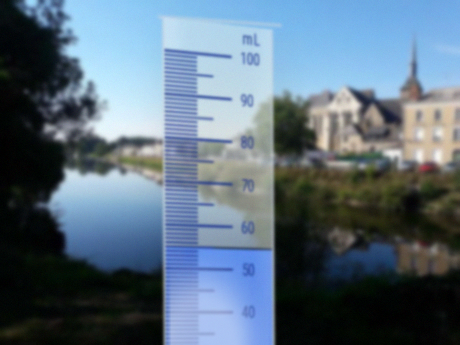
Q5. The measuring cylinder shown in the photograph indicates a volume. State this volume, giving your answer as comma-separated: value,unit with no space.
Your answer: 55,mL
